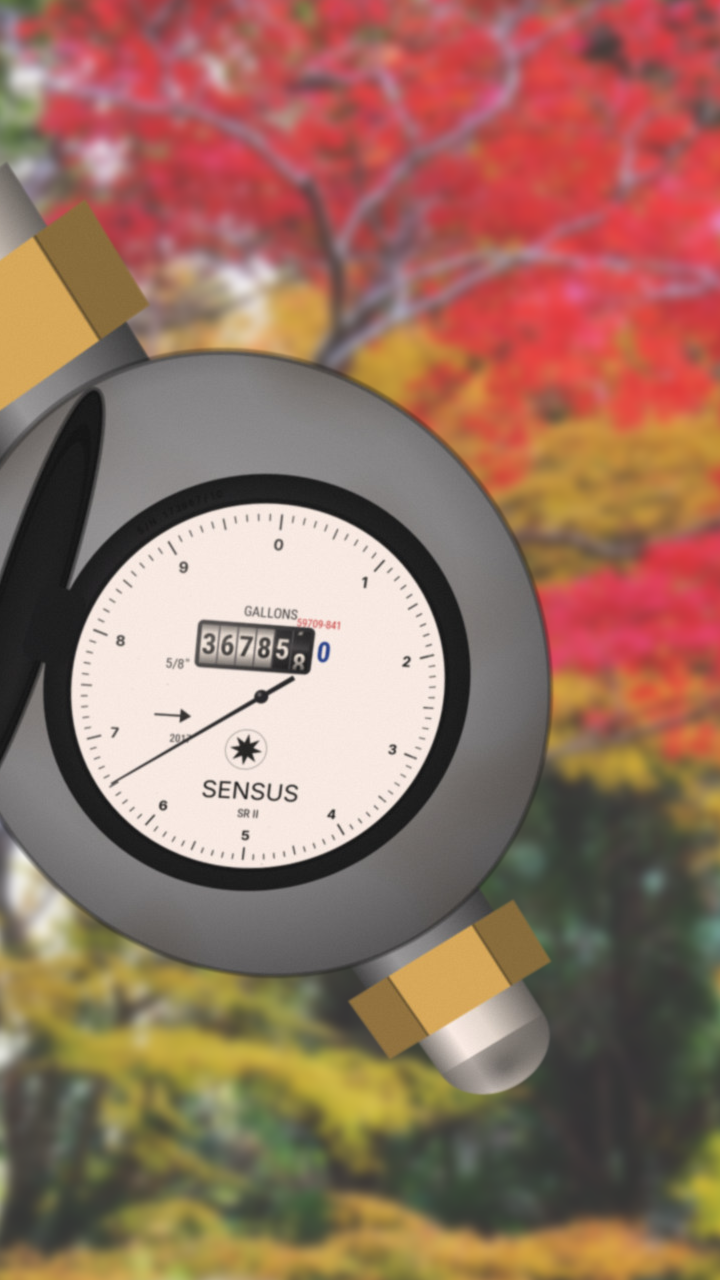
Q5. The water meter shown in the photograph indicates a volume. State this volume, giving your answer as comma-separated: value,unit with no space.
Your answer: 3678576.5,gal
